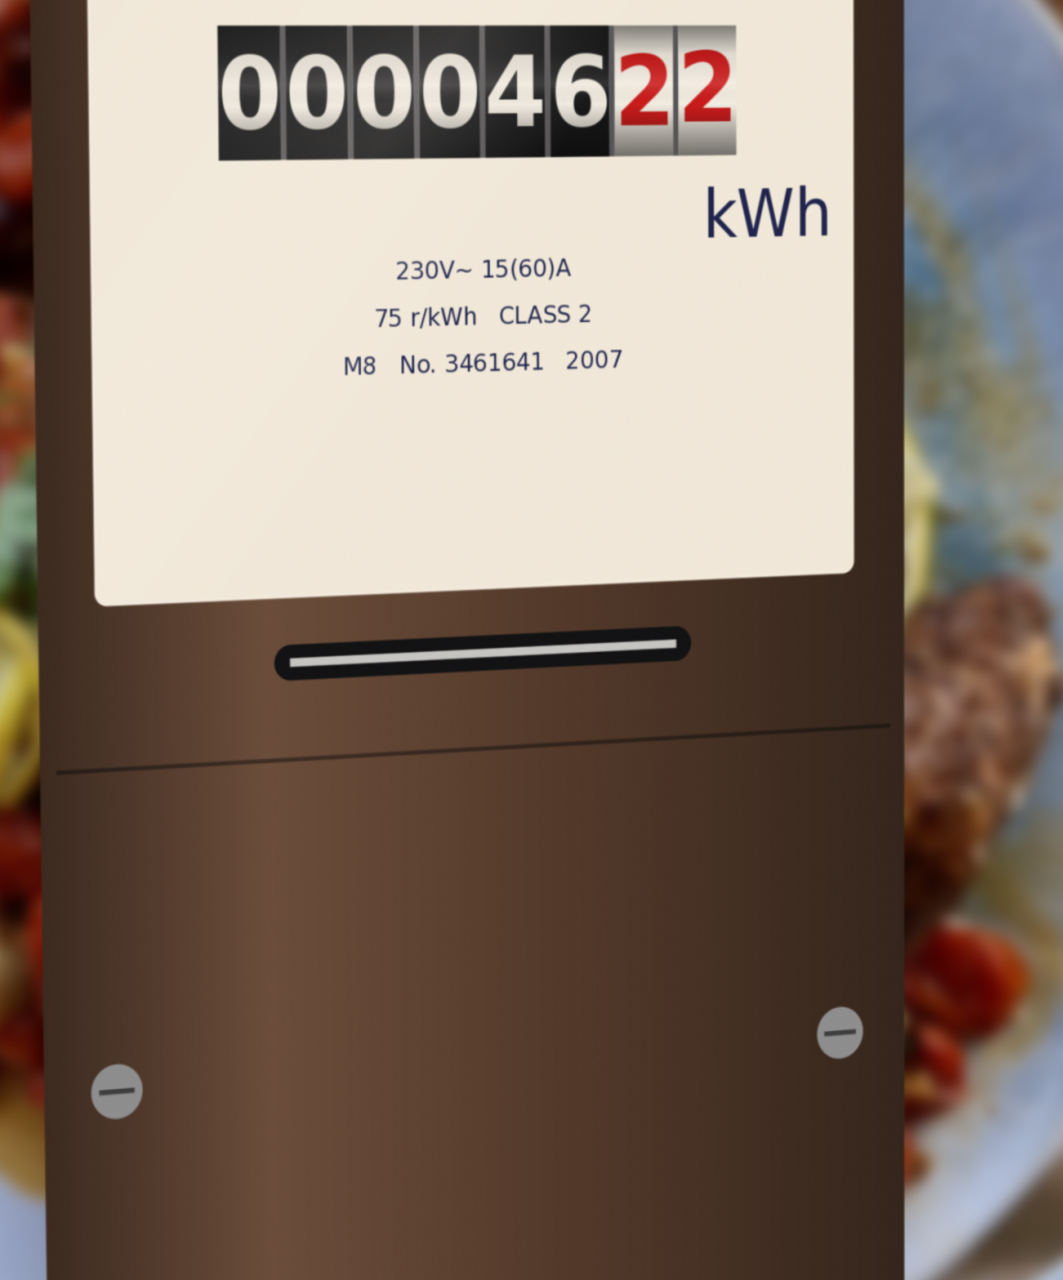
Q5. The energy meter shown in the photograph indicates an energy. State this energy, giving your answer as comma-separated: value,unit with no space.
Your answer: 46.22,kWh
